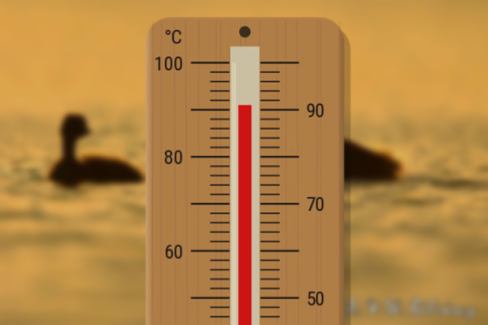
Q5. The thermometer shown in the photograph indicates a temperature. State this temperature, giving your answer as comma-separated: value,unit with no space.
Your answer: 91,°C
